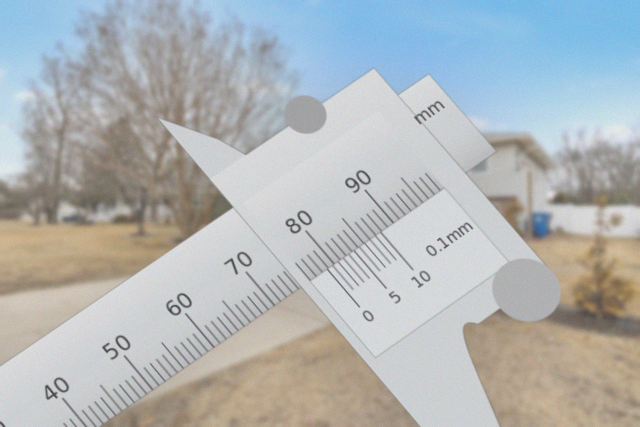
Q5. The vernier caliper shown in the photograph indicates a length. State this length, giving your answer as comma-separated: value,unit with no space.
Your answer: 78.8,mm
